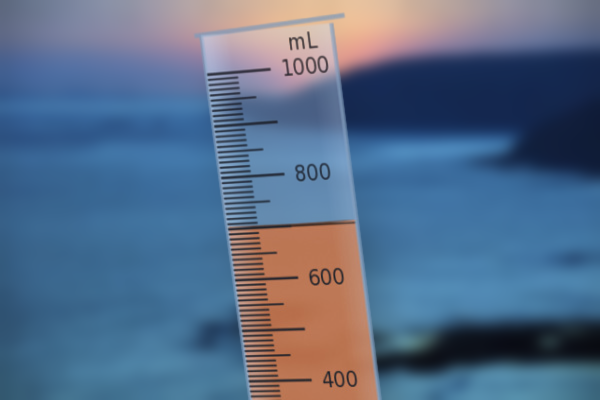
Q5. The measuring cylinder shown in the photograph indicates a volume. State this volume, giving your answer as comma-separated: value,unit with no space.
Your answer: 700,mL
